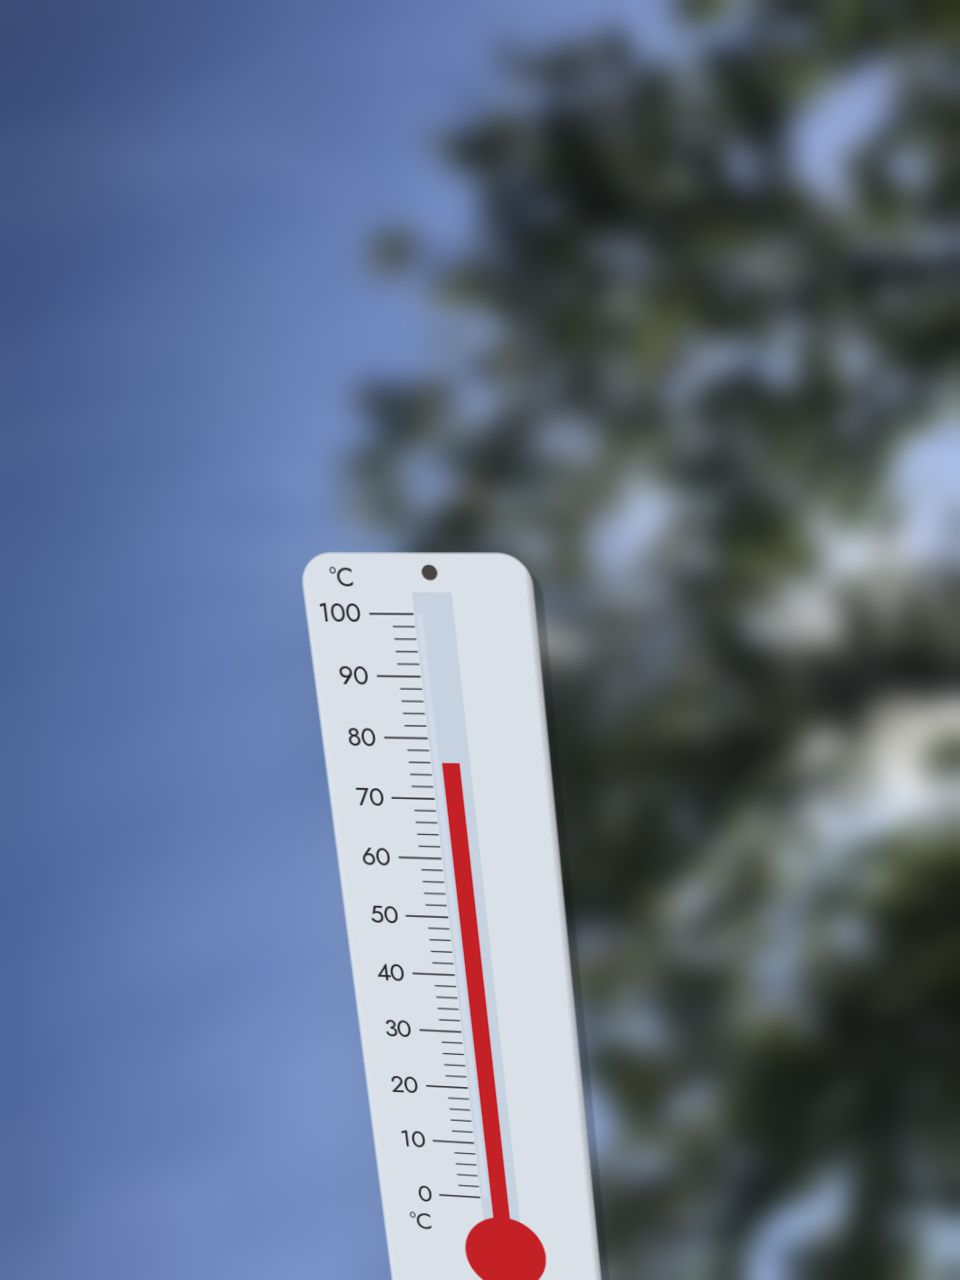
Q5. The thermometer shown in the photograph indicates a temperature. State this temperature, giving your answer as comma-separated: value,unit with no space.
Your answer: 76,°C
